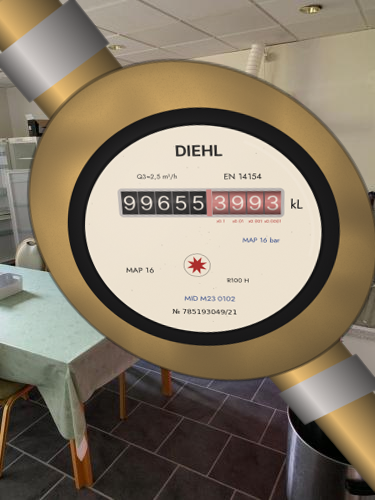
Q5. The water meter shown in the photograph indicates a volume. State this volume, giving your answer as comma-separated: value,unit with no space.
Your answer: 99655.3993,kL
